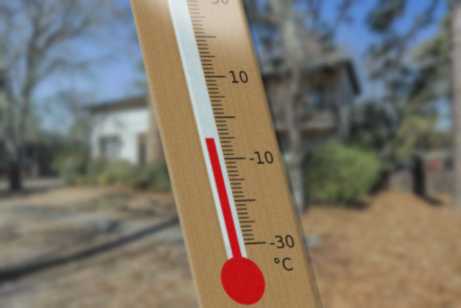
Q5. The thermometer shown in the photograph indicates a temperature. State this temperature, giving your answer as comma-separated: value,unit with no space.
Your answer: -5,°C
